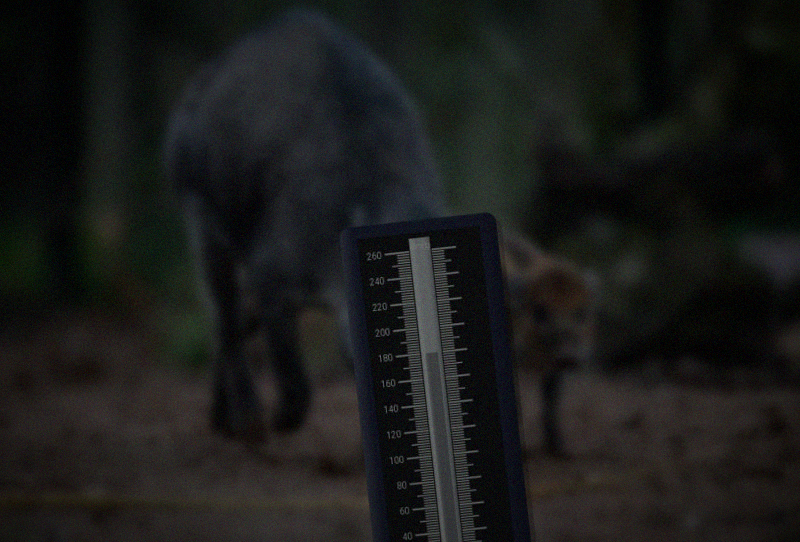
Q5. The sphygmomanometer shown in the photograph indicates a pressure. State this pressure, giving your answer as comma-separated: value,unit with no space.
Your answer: 180,mmHg
